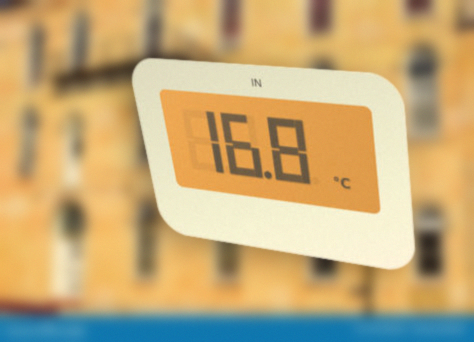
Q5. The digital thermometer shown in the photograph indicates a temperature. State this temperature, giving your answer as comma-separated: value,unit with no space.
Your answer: 16.8,°C
